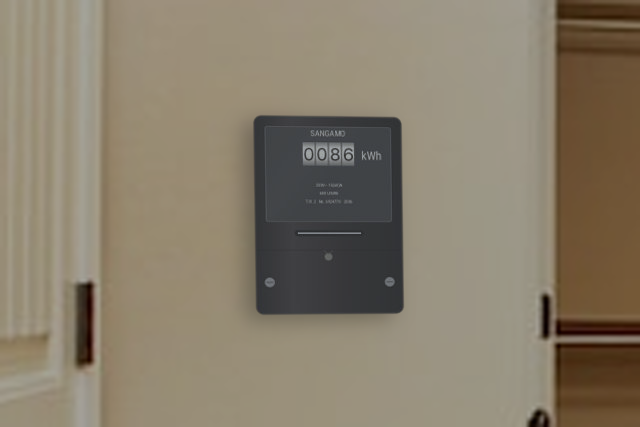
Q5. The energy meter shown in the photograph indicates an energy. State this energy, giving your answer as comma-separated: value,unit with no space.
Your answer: 86,kWh
